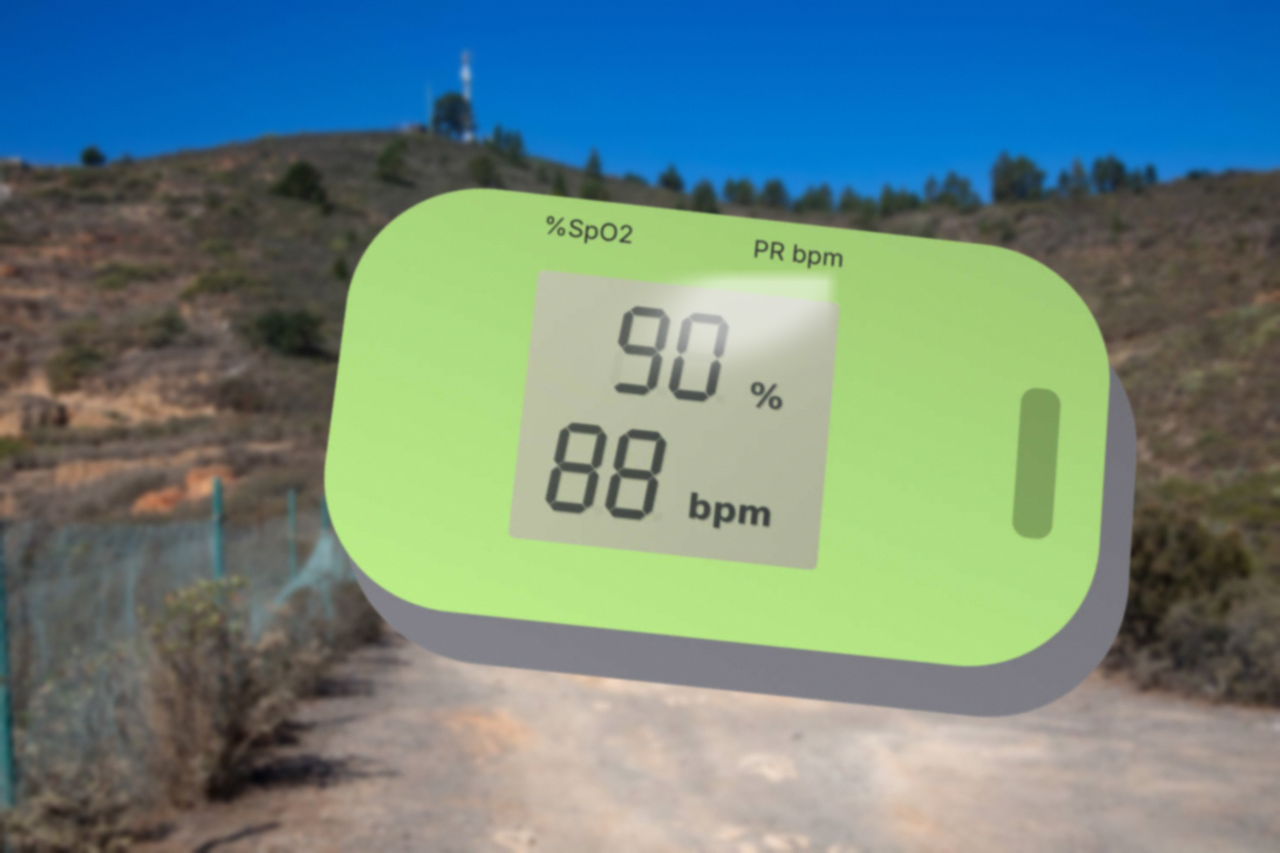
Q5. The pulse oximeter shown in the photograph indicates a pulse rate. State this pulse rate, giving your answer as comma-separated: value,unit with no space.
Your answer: 88,bpm
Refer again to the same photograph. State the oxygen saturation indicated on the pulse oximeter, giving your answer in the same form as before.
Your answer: 90,%
